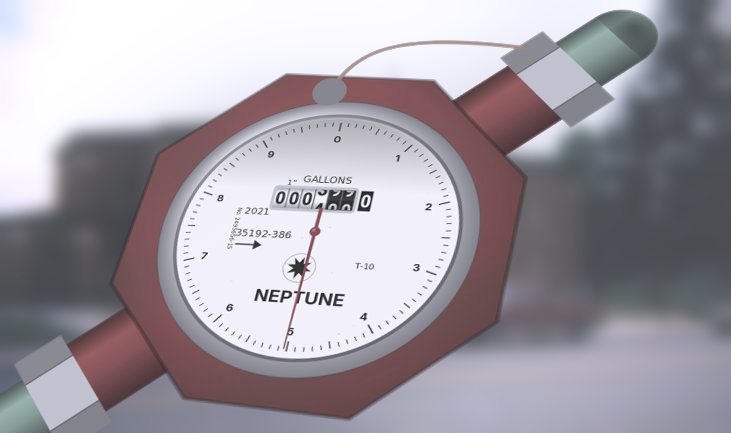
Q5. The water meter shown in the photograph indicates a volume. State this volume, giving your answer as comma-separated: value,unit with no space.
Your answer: 3995.0,gal
